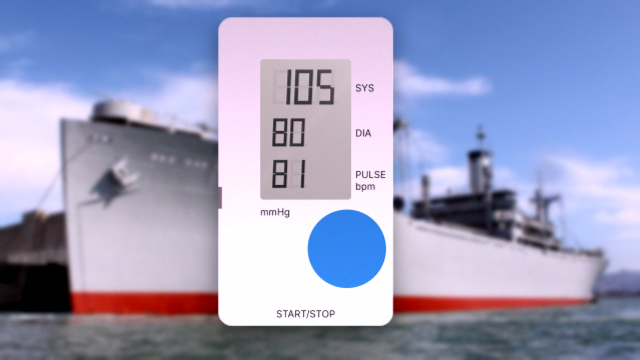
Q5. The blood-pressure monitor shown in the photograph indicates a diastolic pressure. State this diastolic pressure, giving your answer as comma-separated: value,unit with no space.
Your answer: 80,mmHg
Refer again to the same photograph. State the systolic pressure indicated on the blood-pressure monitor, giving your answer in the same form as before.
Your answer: 105,mmHg
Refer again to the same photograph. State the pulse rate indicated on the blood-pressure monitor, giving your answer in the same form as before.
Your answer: 81,bpm
